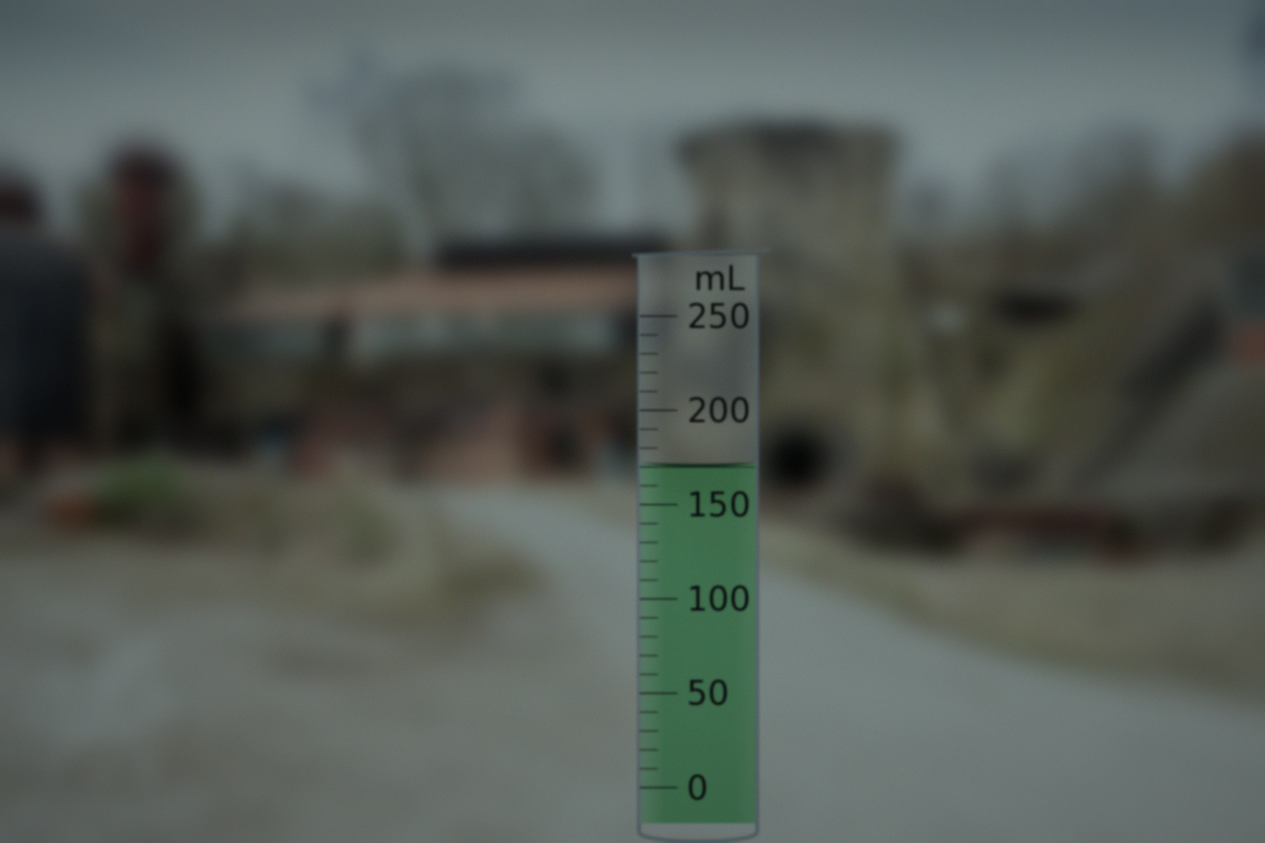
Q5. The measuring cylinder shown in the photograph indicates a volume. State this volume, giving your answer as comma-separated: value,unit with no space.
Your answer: 170,mL
